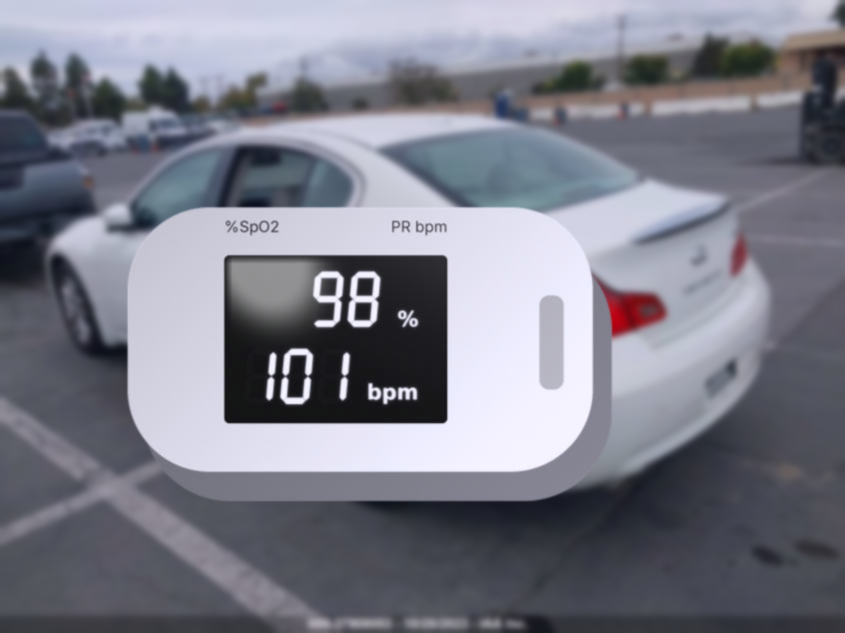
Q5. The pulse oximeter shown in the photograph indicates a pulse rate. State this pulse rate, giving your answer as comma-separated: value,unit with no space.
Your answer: 101,bpm
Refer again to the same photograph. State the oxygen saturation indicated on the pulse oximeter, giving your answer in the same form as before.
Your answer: 98,%
